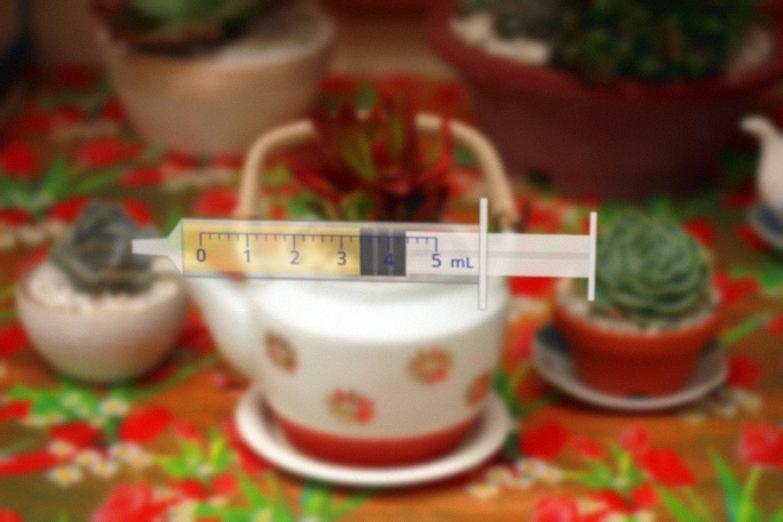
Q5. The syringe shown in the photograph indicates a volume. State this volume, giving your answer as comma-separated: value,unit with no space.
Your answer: 3.4,mL
